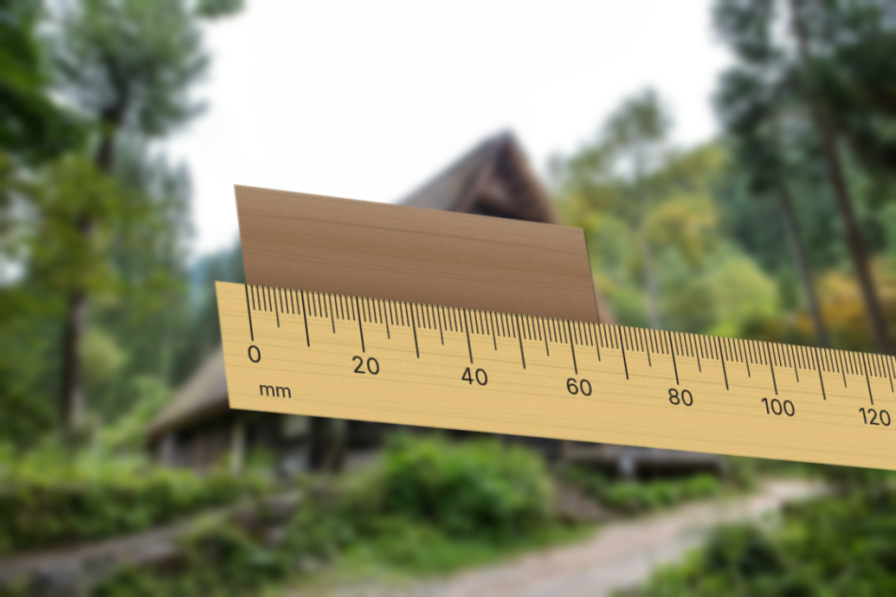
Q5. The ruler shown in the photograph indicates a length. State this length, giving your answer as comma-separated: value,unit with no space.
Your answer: 66,mm
